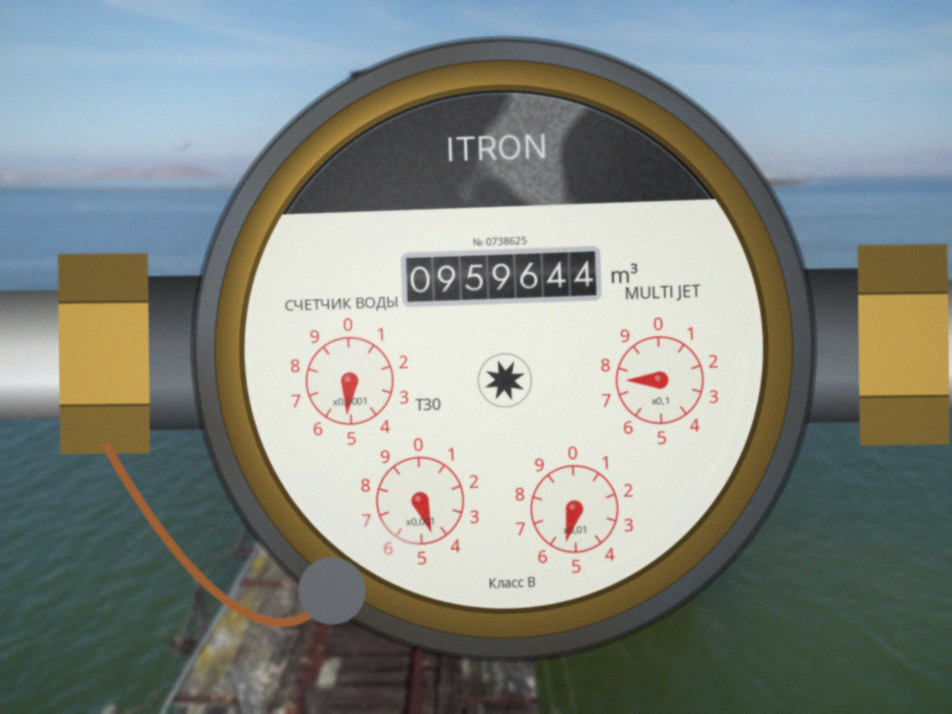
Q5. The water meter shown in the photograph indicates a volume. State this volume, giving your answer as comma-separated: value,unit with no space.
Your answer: 959644.7545,m³
